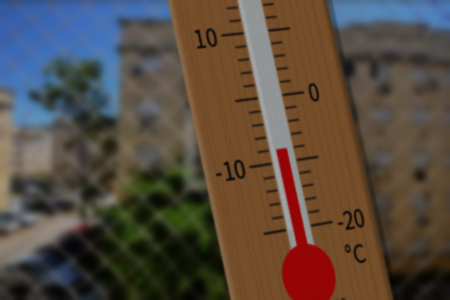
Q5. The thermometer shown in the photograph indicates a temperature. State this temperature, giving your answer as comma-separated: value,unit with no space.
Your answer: -8,°C
